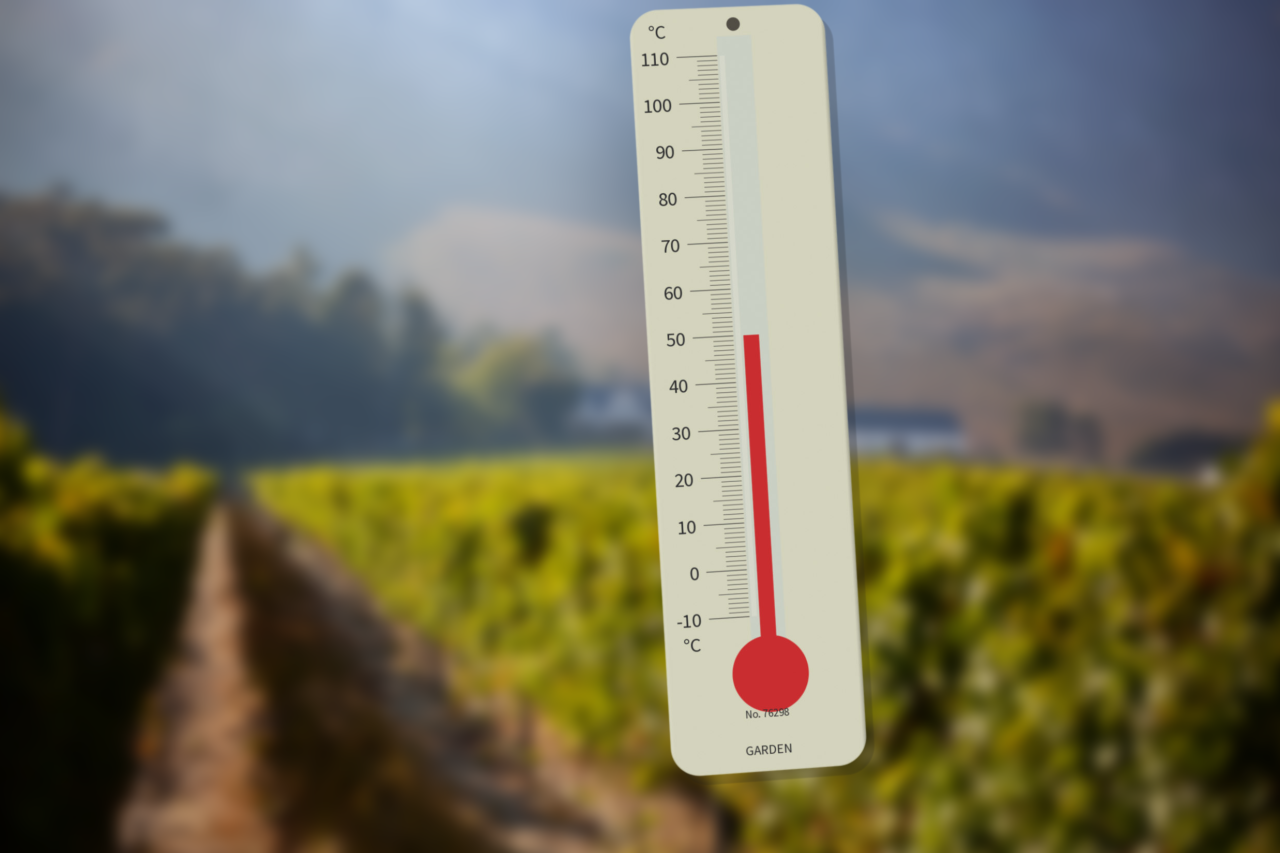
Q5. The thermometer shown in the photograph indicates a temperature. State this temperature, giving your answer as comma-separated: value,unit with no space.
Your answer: 50,°C
